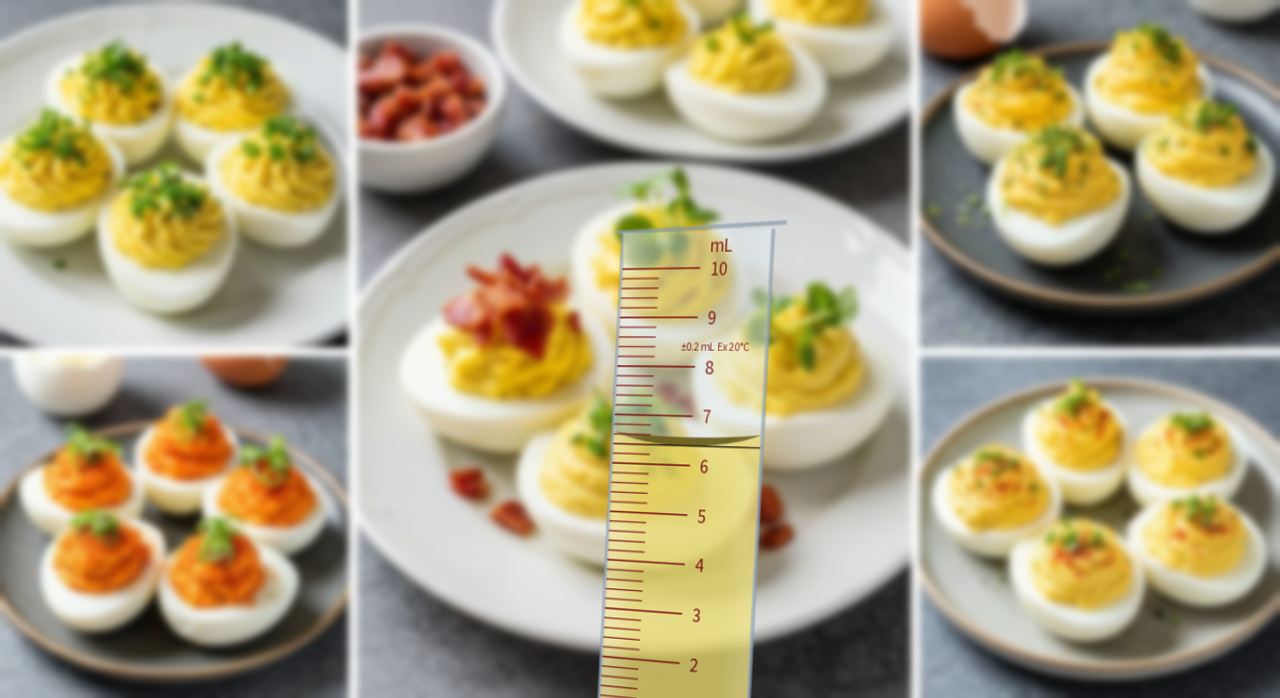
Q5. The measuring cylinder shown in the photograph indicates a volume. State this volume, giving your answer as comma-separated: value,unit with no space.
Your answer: 6.4,mL
